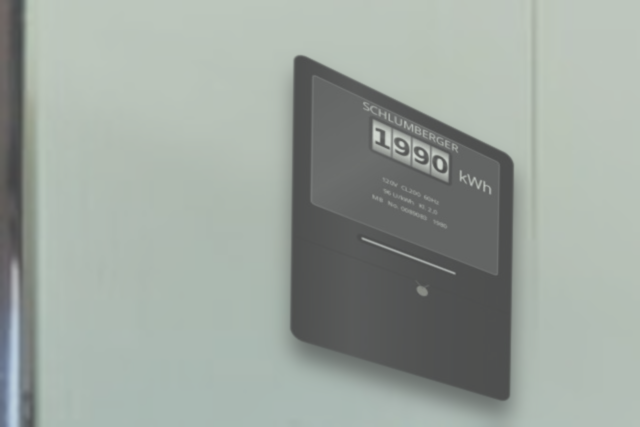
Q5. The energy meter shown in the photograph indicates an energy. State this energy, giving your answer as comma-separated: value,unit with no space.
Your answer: 1990,kWh
